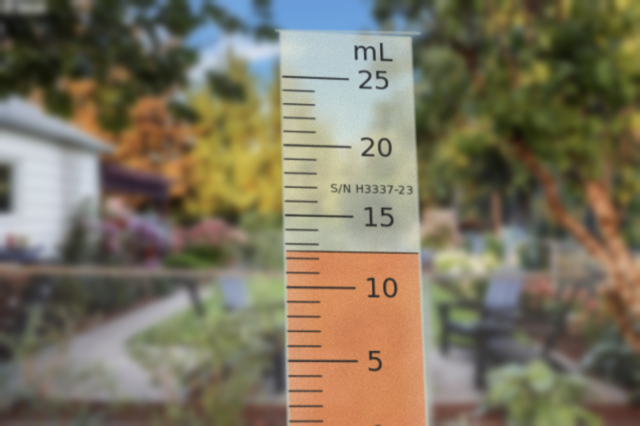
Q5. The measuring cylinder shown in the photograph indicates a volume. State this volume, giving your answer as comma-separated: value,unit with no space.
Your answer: 12.5,mL
